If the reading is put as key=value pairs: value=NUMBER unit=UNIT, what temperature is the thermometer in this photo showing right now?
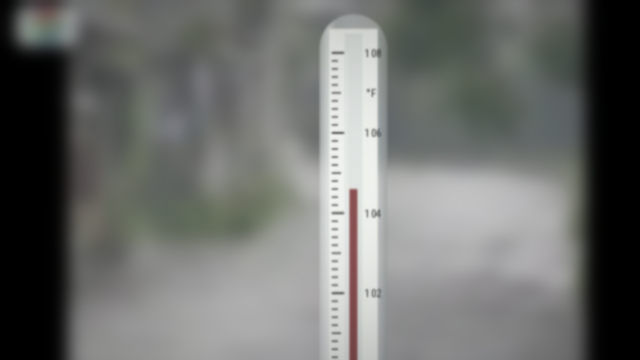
value=104.6 unit=°F
